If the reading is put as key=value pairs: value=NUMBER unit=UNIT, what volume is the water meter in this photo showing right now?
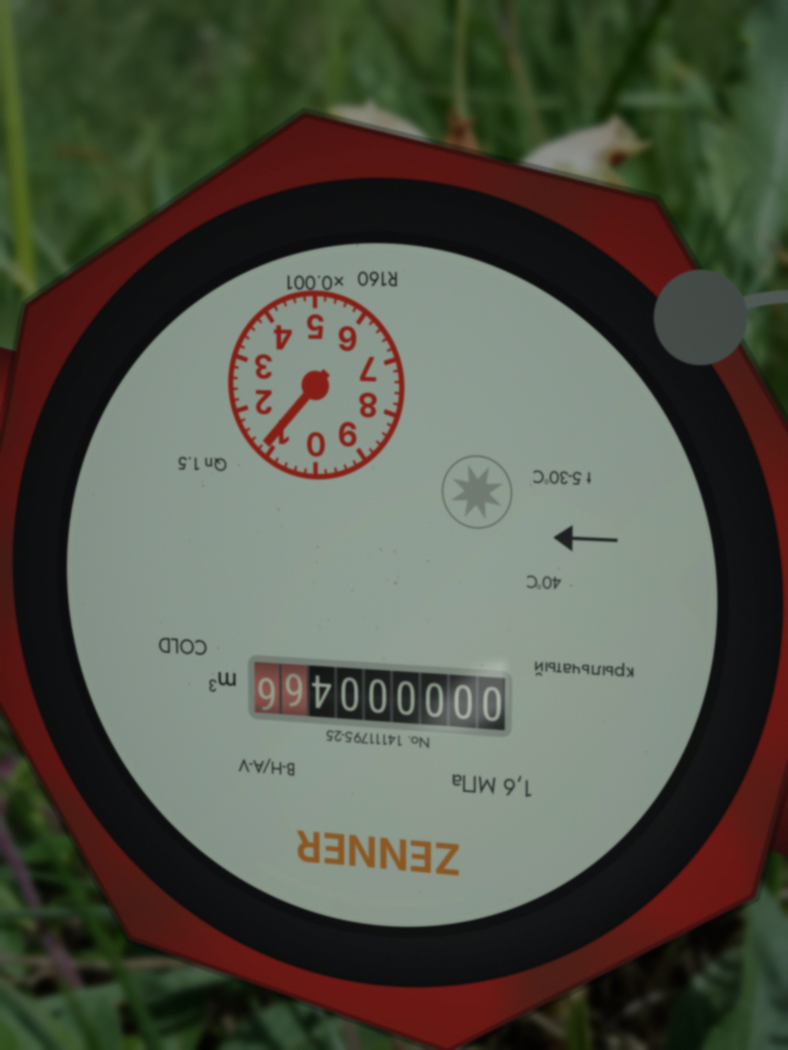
value=4.661 unit=m³
